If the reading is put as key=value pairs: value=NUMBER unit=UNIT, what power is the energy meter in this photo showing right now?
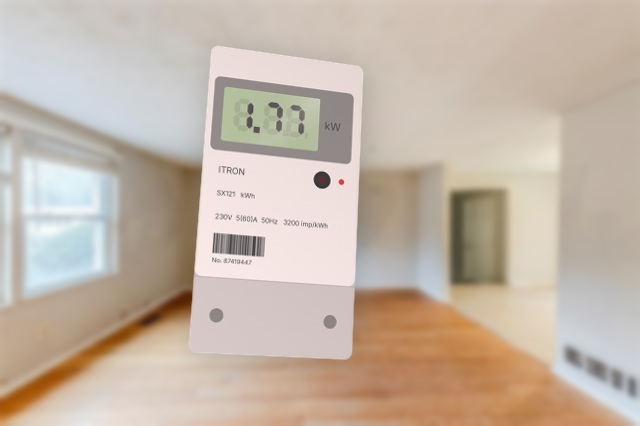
value=1.77 unit=kW
